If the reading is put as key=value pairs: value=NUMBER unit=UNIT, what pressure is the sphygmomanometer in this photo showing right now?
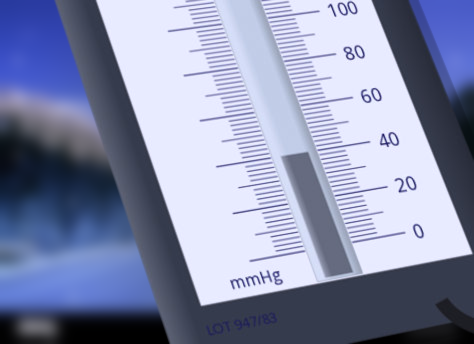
value=40 unit=mmHg
